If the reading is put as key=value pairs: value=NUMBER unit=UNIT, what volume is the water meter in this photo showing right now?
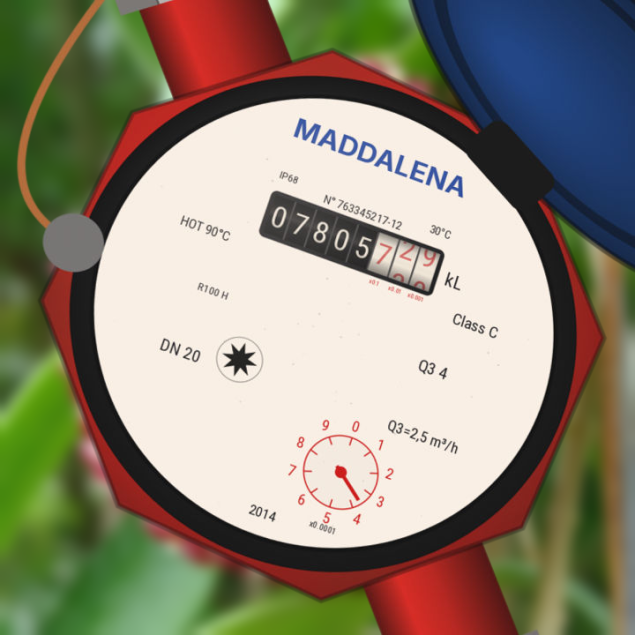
value=7805.7293 unit=kL
